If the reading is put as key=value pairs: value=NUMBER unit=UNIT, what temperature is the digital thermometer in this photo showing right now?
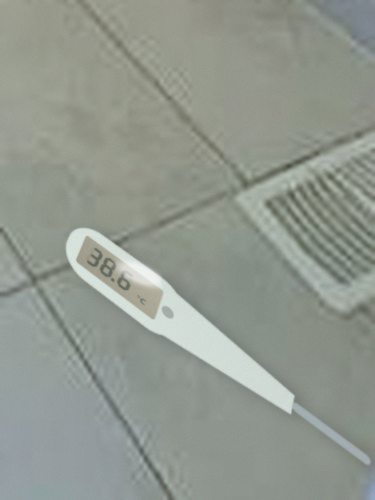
value=38.6 unit=°C
